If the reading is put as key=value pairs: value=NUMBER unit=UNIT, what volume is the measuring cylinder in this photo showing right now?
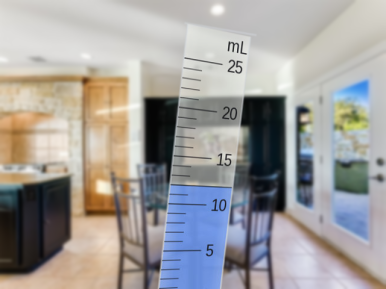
value=12 unit=mL
